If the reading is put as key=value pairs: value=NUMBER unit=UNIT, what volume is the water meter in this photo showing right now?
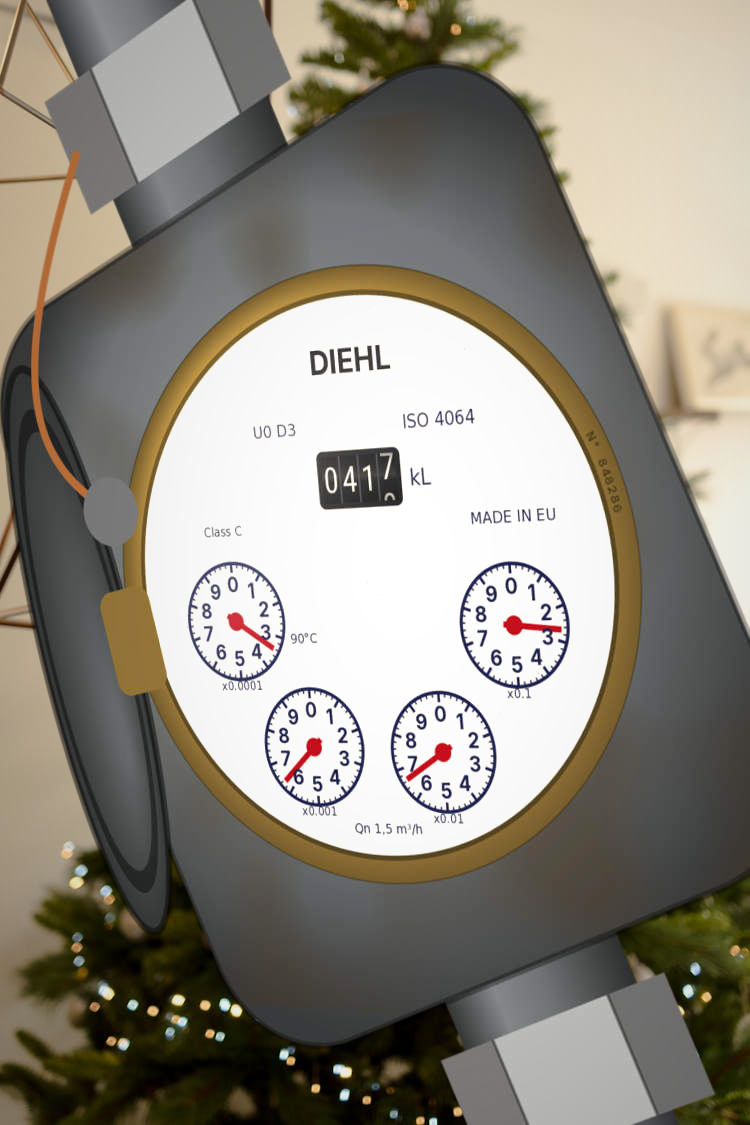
value=417.2663 unit=kL
